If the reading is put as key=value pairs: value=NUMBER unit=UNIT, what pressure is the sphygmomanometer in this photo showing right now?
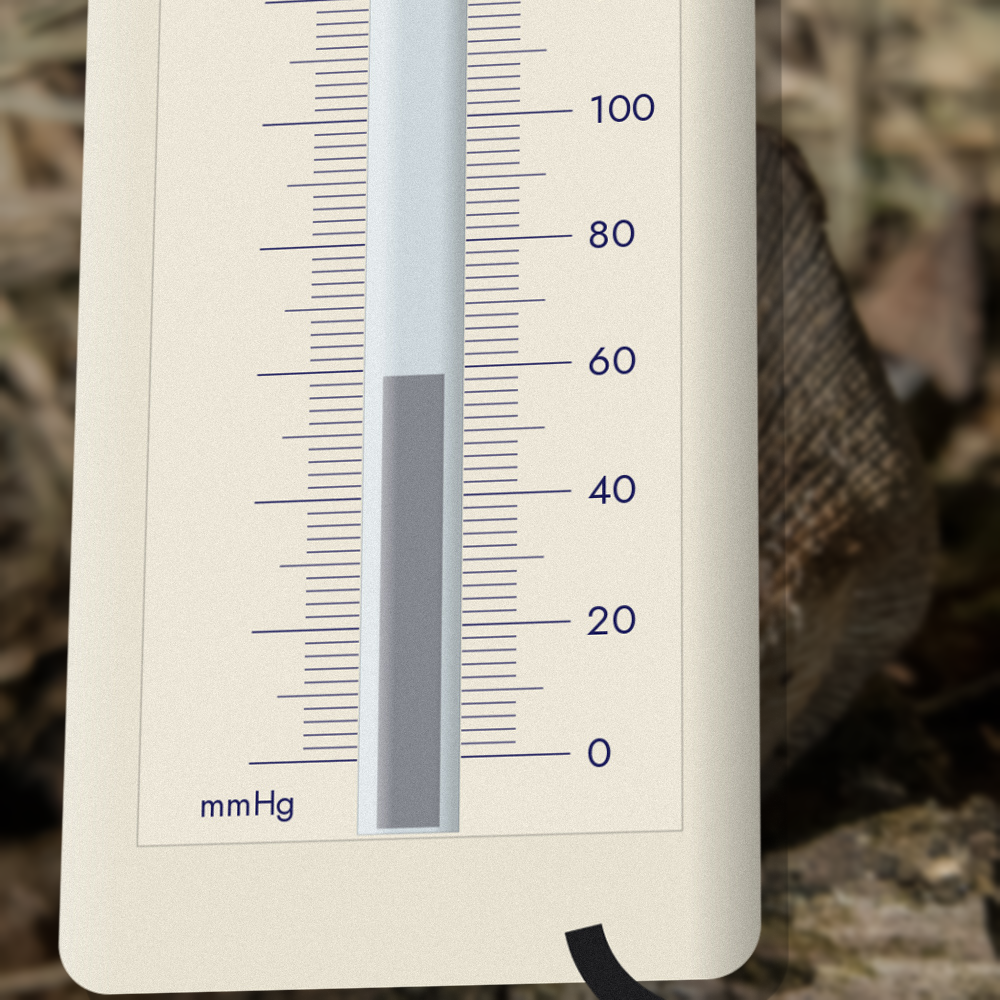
value=59 unit=mmHg
